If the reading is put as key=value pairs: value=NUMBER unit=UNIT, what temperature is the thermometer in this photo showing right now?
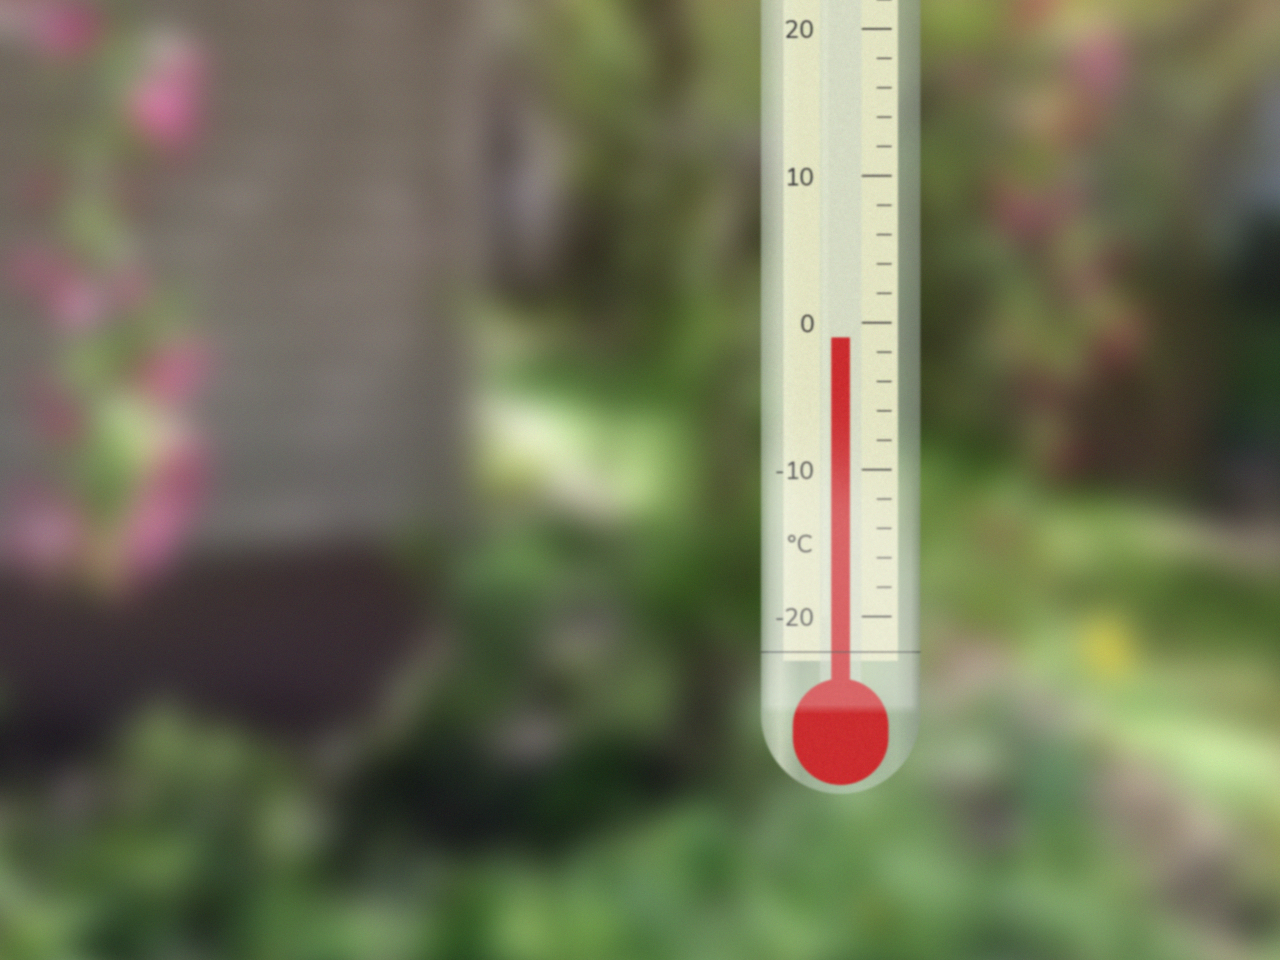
value=-1 unit=°C
